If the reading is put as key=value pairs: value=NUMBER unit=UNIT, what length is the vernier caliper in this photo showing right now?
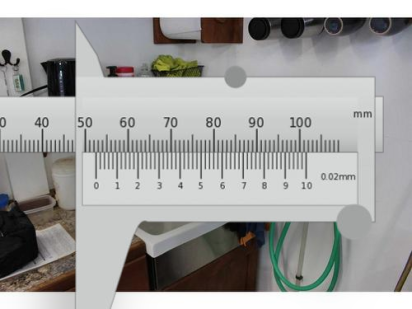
value=52.5 unit=mm
